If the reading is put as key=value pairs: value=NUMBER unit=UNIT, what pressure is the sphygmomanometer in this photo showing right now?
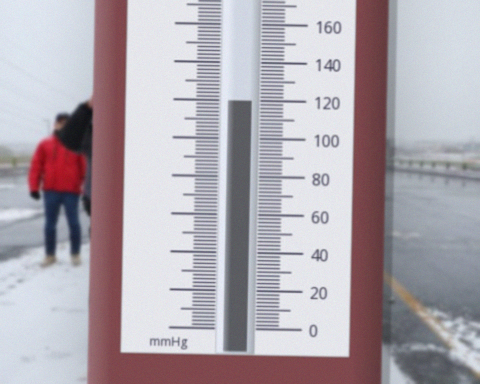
value=120 unit=mmHg
